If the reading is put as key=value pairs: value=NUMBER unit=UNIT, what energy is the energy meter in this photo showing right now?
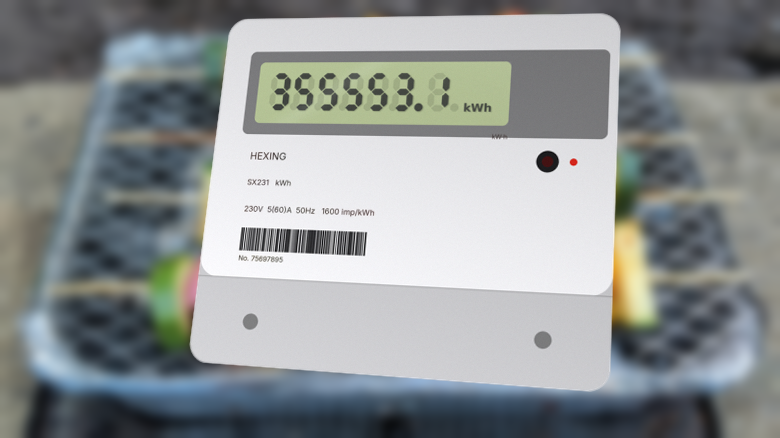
value=355553.1 unit=kWh
